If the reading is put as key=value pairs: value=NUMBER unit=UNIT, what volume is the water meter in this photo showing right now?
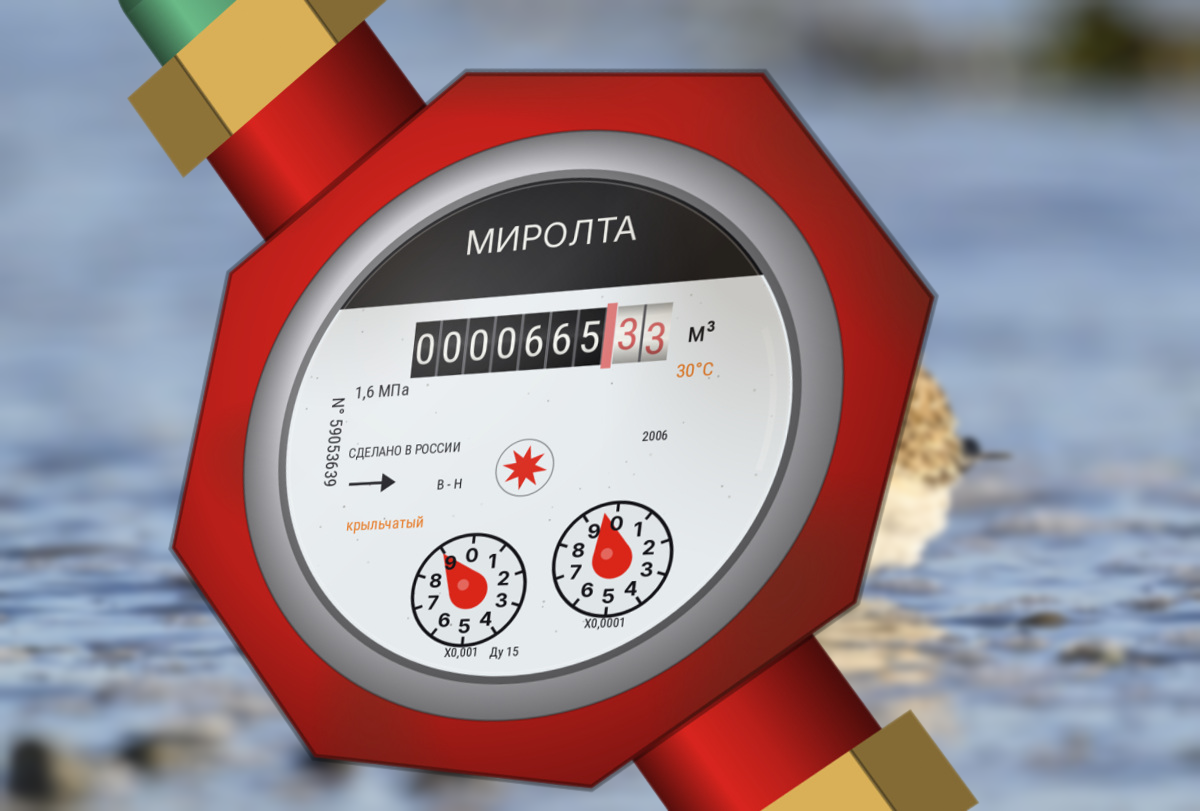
value=665.3289 unit=m³
